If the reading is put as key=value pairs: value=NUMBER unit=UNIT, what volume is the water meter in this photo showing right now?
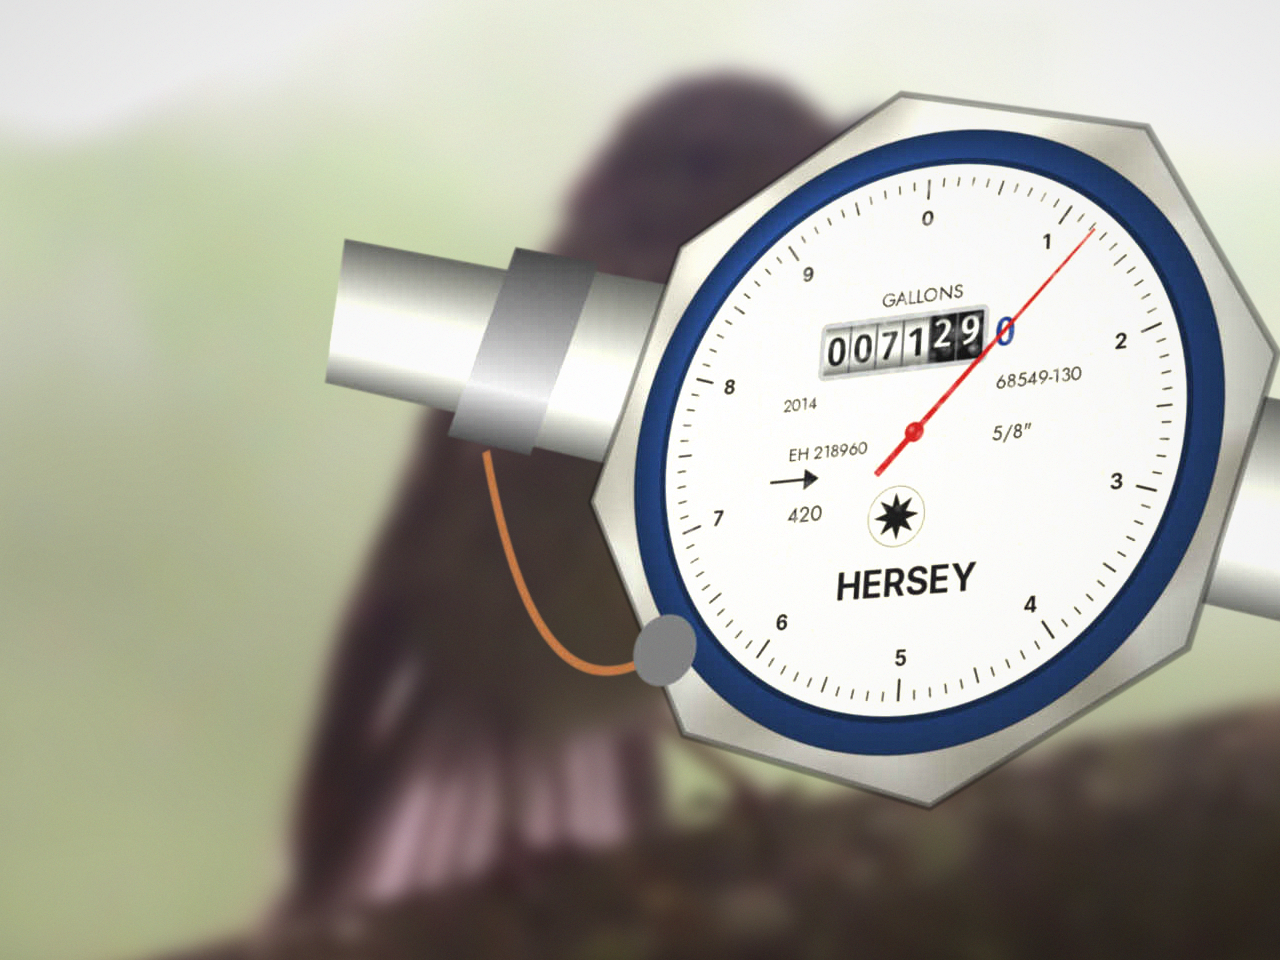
value=71291.2 unit=gal
